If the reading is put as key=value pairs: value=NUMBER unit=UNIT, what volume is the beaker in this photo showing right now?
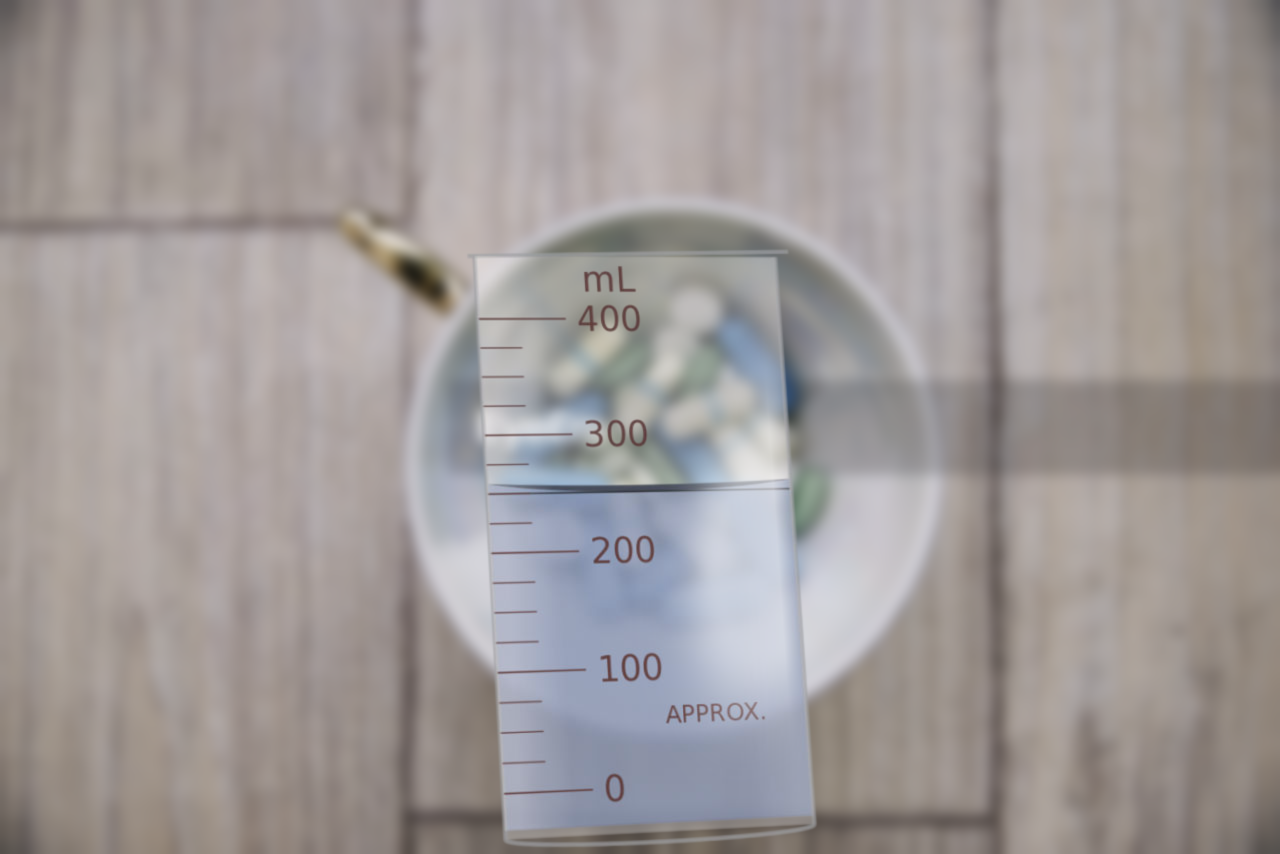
value=250 unit=mL
